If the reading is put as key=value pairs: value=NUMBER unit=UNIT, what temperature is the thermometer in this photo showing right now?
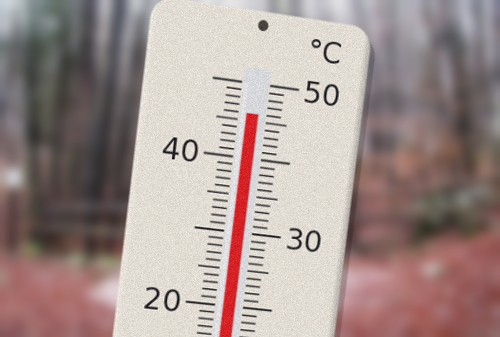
value=46 unit=°C
